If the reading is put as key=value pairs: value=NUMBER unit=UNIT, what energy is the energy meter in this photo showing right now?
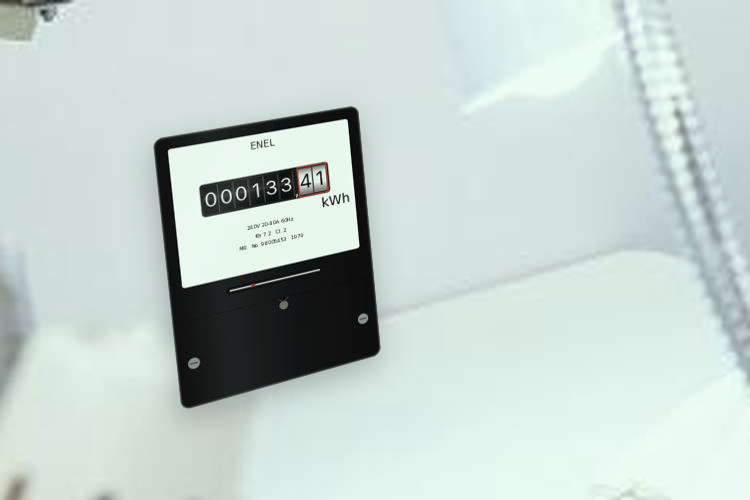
value=133.41 unit=kWh
